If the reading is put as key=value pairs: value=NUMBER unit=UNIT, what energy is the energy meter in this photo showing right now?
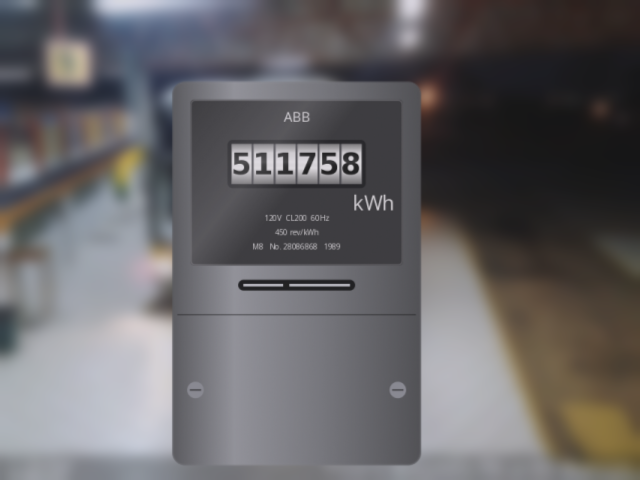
value=511758 unit=kWh
